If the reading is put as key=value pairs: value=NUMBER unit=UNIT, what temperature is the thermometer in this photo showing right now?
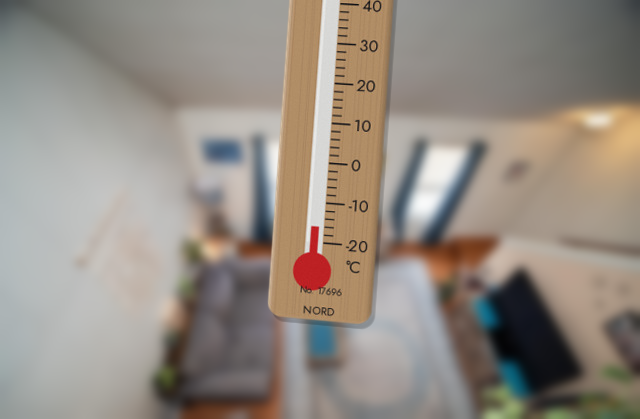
value=-16 unit=°C
